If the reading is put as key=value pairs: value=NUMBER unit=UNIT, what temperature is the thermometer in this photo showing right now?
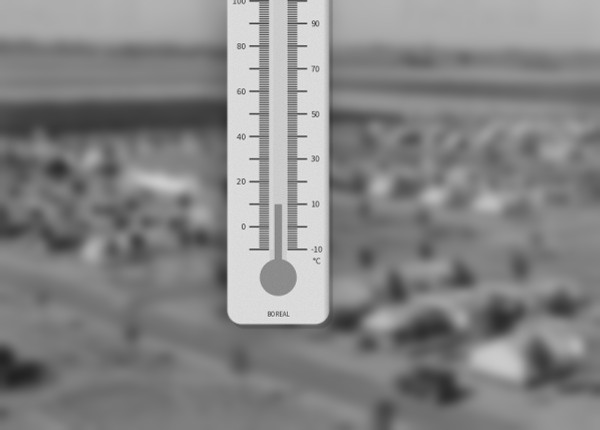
value=10 unit=°C
